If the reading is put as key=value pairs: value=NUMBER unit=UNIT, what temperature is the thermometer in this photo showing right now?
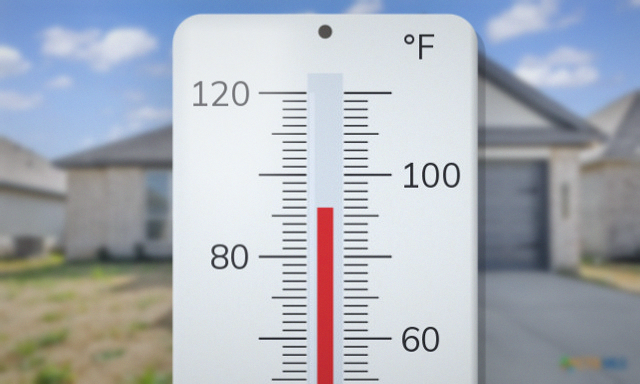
value=92 unit=°F
